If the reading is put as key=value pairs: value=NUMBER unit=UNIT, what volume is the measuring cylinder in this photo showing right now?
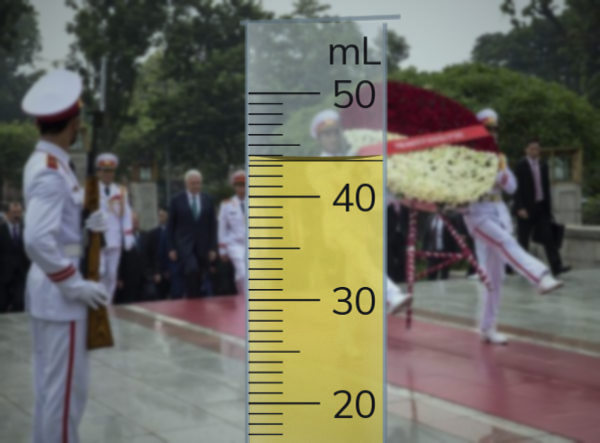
value=43.5 unit=mL
